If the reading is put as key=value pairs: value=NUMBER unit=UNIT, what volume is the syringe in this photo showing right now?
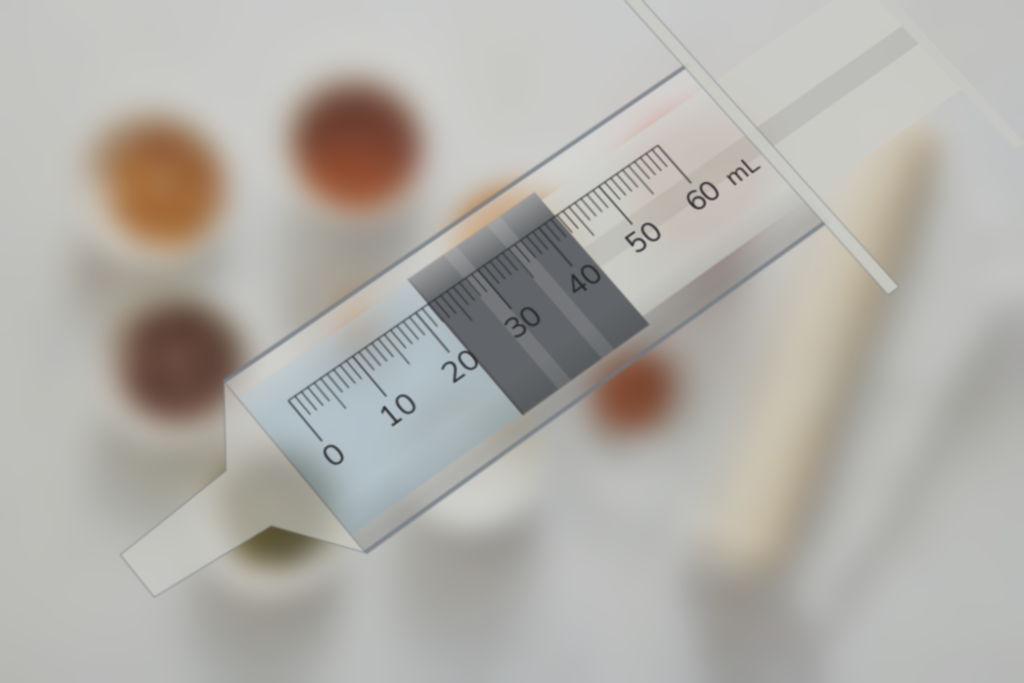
value=22 unit=mL
